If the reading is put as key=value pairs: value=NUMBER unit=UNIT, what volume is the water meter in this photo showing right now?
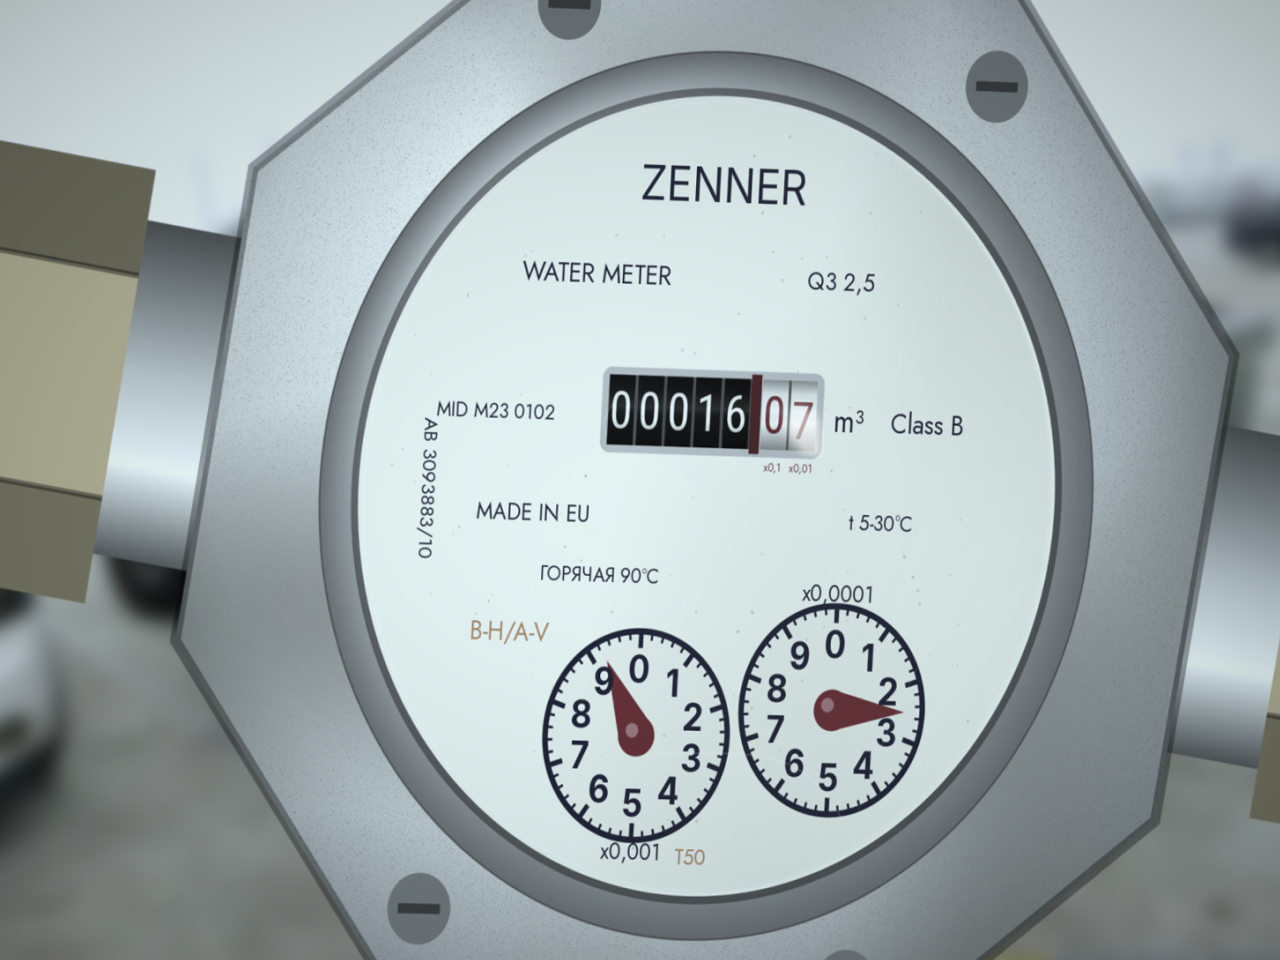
value=16.0692 unit=m³
